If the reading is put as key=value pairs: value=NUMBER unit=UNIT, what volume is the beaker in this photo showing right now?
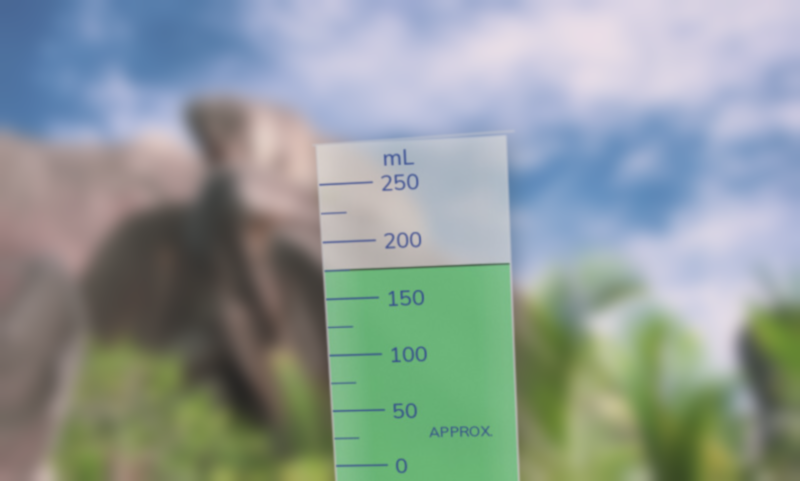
value=175 unit=mL
